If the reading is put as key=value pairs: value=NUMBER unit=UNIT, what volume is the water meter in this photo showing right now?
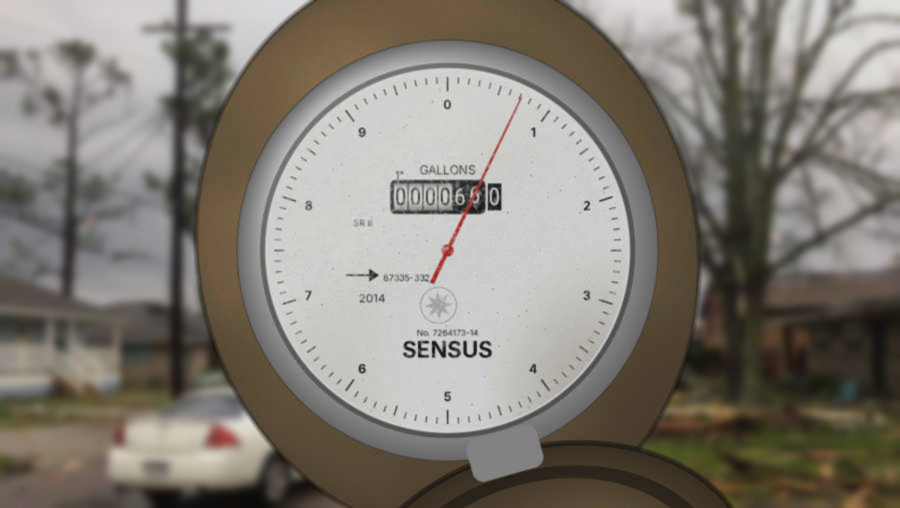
value=660.7 unit=gal
